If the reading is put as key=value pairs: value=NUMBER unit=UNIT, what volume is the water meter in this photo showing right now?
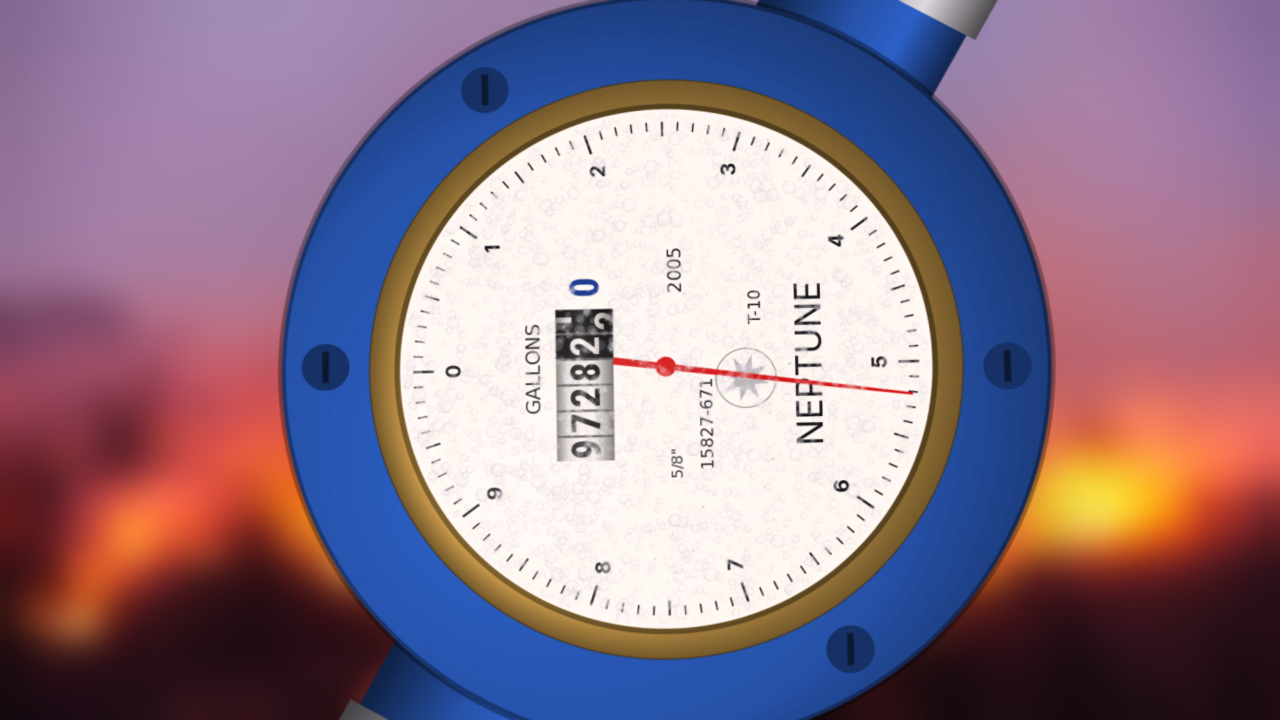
value=9728215.2 unit=gal
